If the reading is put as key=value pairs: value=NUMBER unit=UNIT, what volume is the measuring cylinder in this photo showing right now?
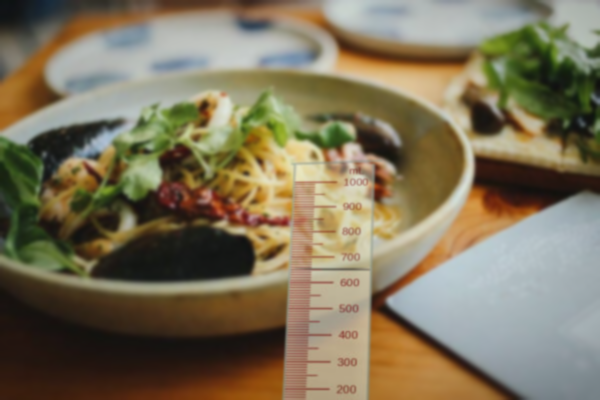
value=650 unit=mL
